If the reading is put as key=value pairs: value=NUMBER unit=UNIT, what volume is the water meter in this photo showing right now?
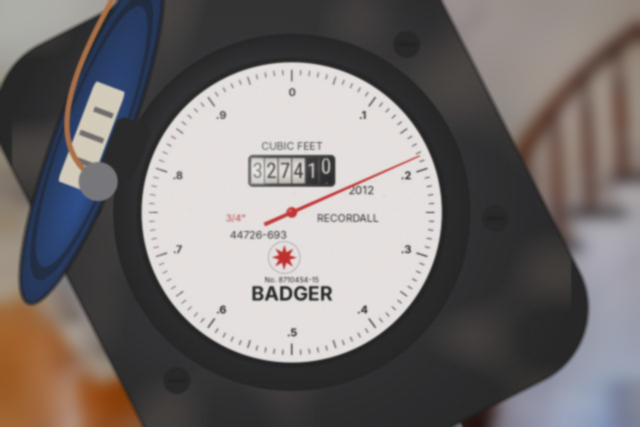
value=327410.18 unit=ft³
